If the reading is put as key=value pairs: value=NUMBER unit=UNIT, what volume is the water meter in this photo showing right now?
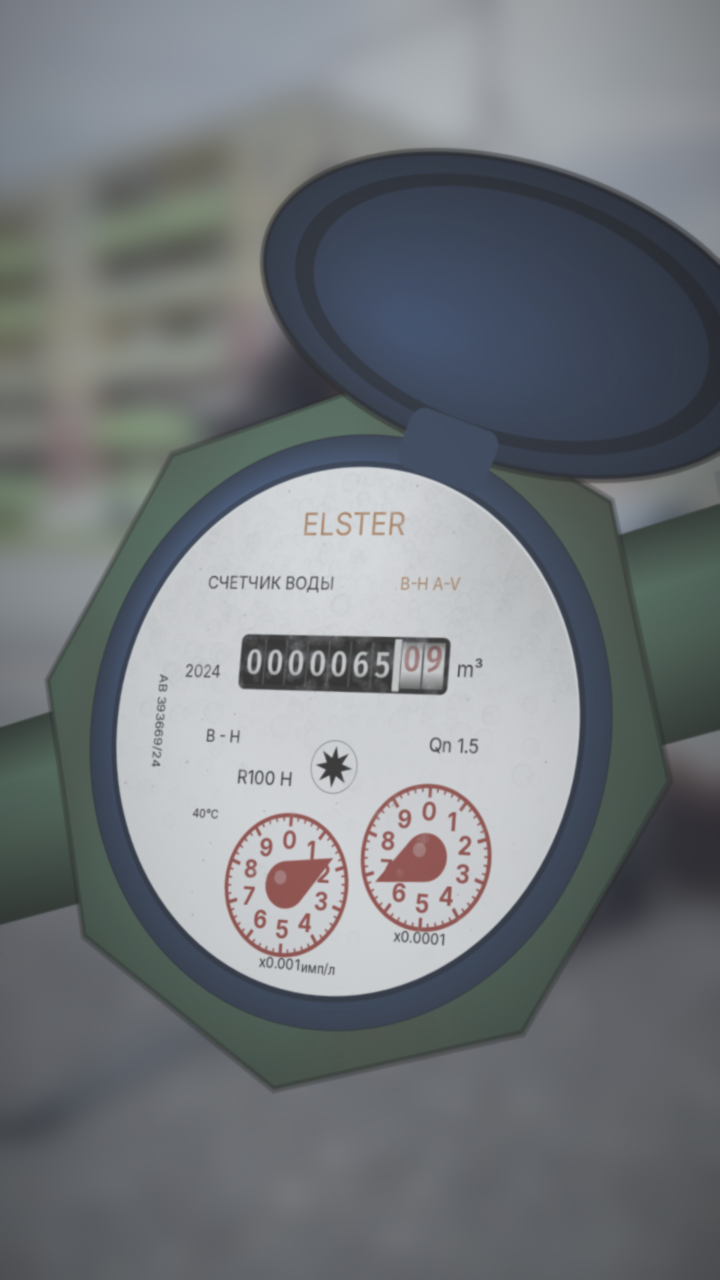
value=65.0916 unit=m³
